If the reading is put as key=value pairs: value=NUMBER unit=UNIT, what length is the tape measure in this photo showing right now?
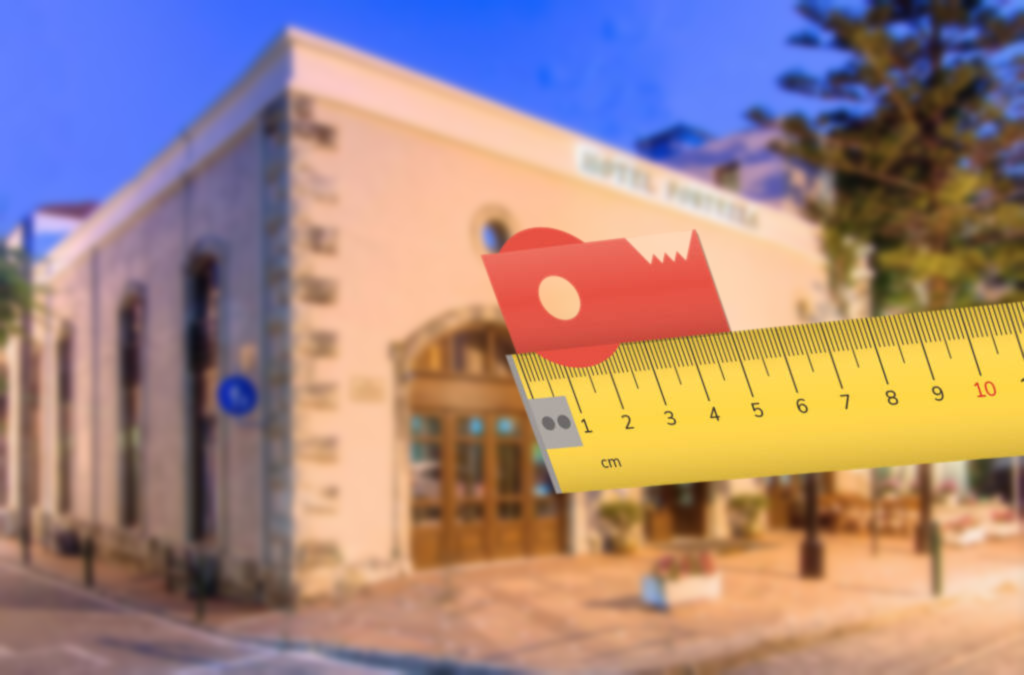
value=5 unit=cm
